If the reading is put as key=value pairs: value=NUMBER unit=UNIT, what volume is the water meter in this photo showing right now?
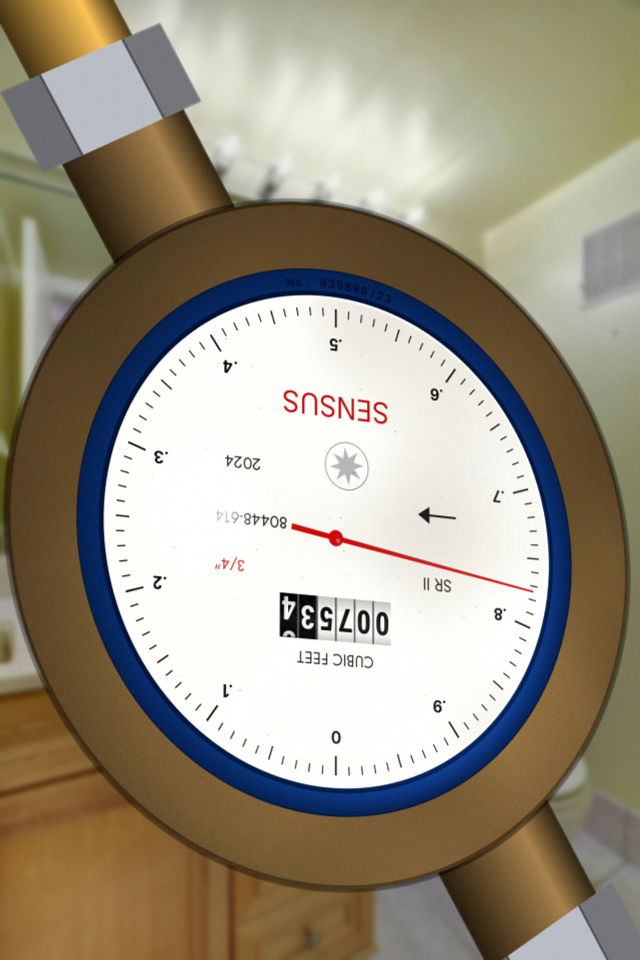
value=7533.77 unit=ft³
